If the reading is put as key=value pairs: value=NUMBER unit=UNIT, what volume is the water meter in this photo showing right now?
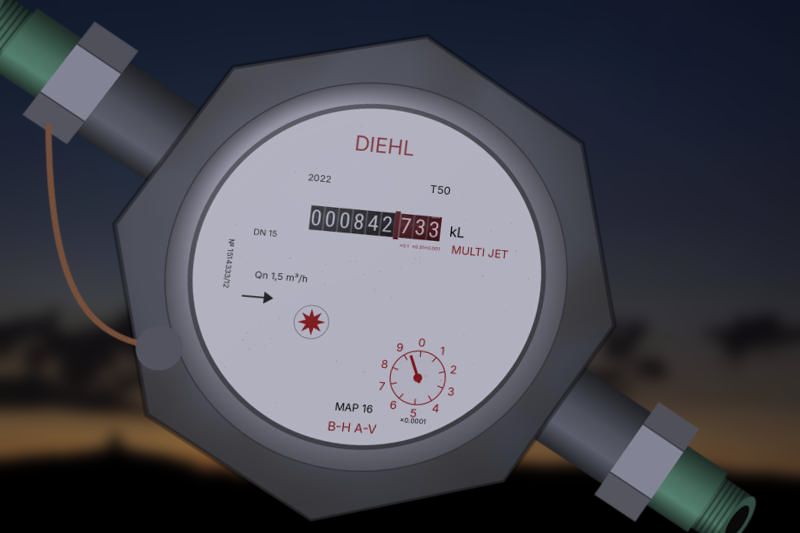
value=842.7329 unit=kL
